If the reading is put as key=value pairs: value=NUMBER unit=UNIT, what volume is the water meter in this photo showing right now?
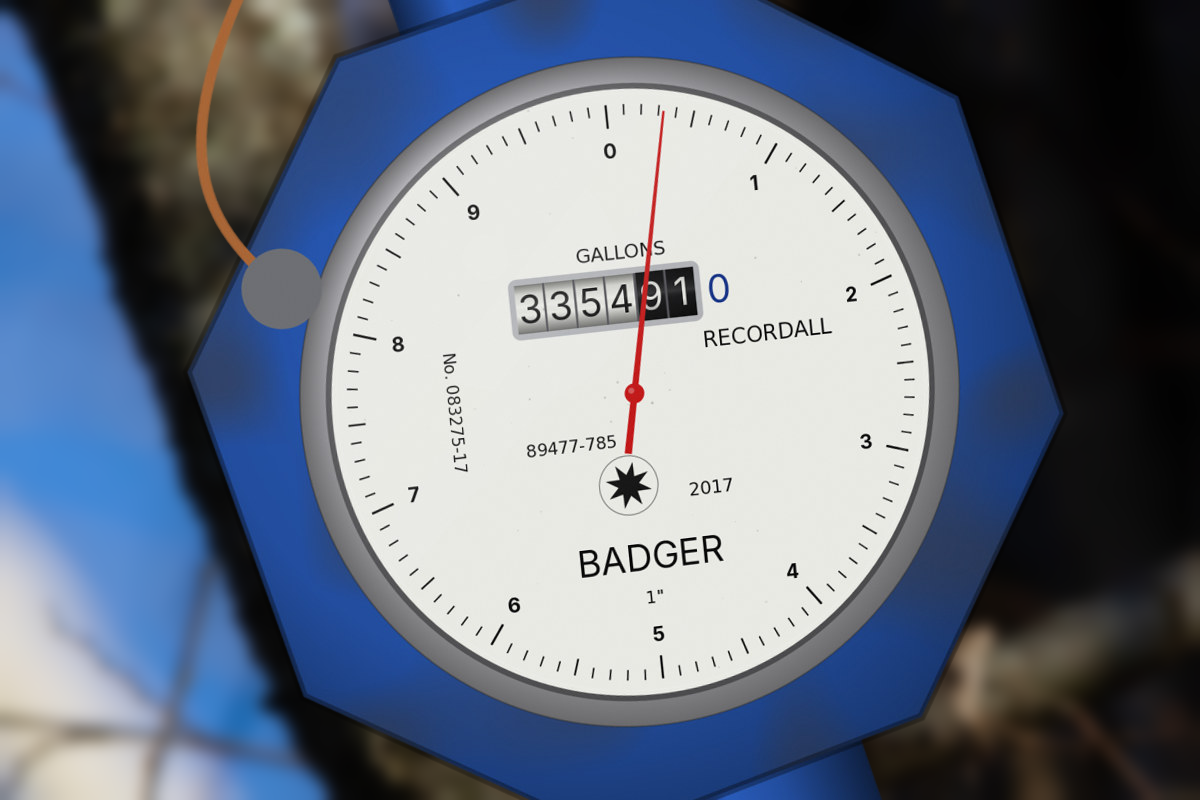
value=3354910.3 unit=gal
